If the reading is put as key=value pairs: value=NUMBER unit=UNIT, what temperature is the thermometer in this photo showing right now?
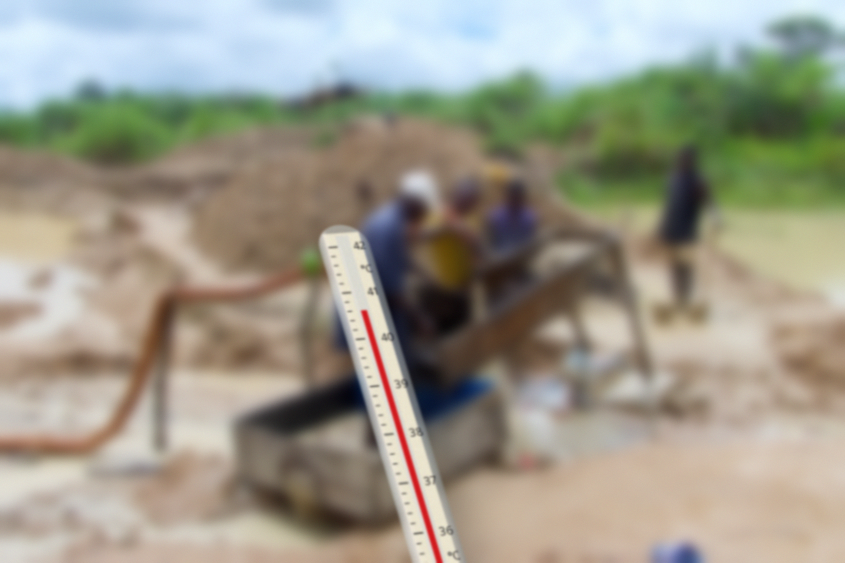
value=40.6 unit=°C
